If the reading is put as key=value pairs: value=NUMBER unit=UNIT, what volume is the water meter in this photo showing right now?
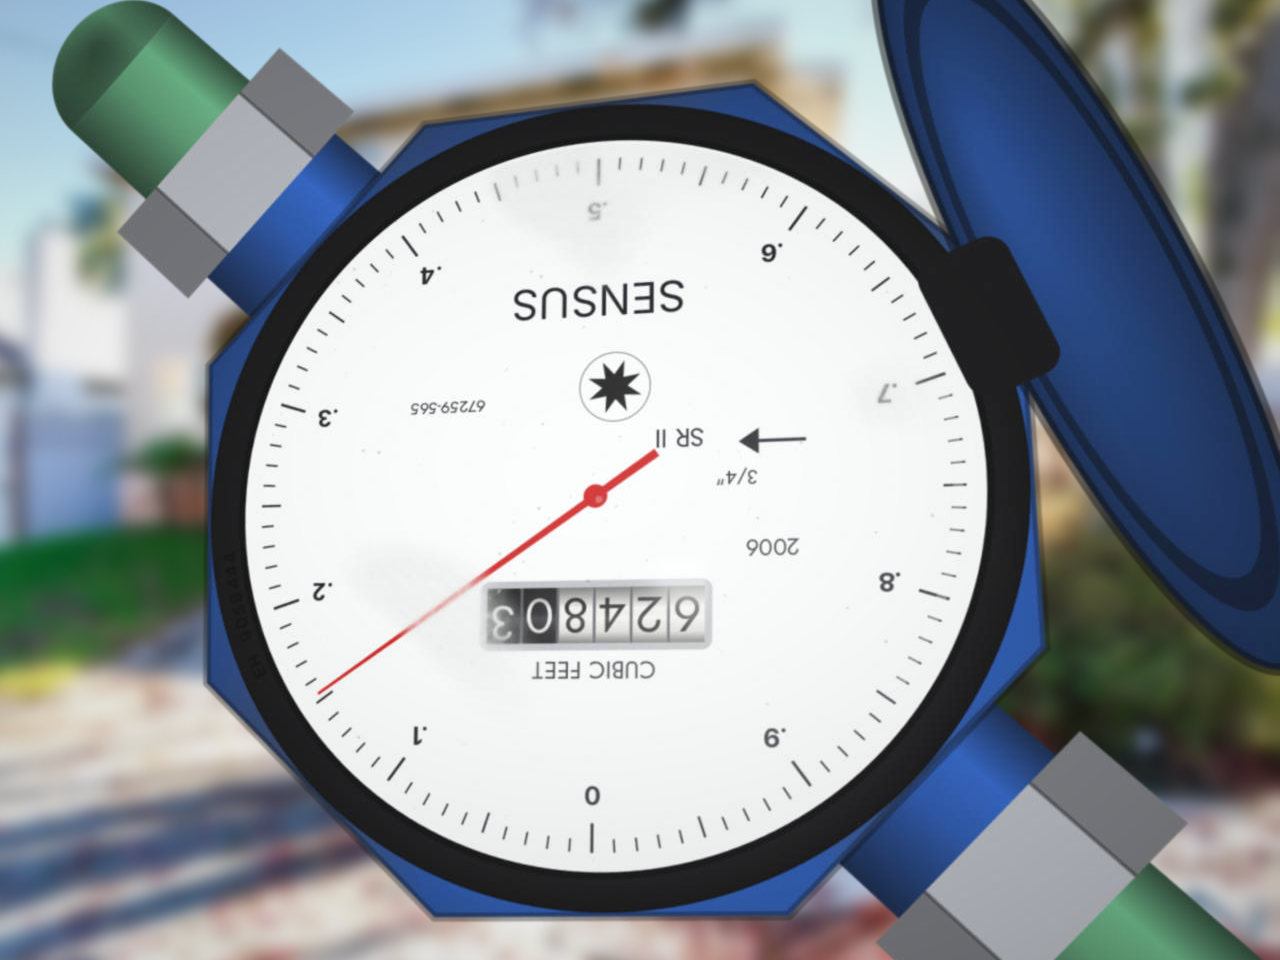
value=624803.15 unit=ft³
